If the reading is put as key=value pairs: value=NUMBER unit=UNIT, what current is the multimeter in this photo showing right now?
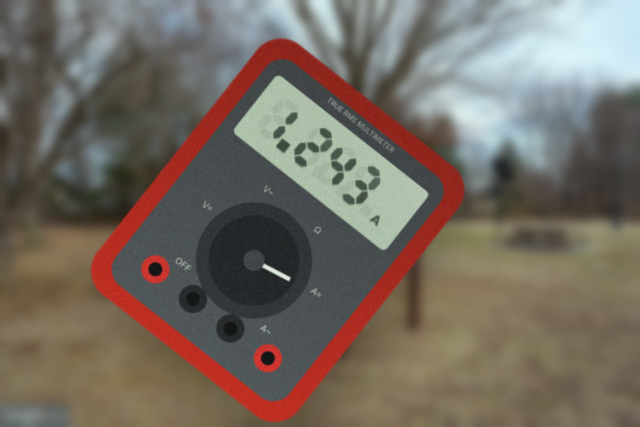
value=1.243 unit=A
